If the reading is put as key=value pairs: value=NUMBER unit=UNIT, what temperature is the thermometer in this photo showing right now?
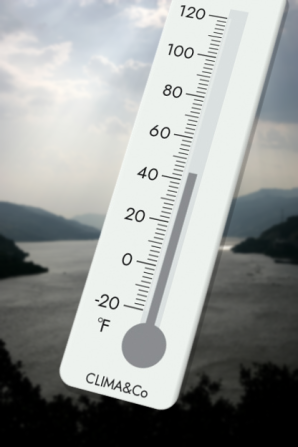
value=44 unit=°F
